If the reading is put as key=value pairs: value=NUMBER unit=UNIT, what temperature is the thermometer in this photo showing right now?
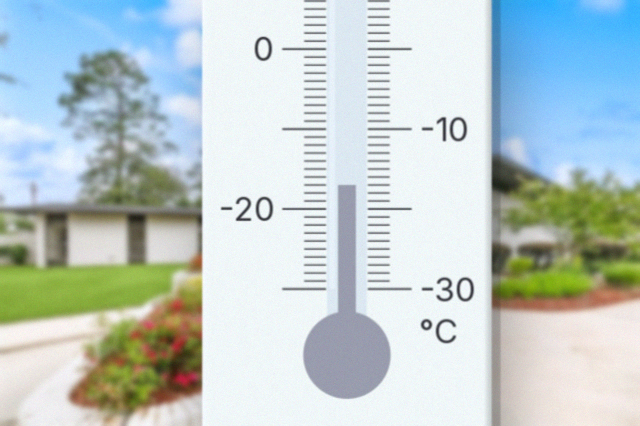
value=-17 unit=°C
